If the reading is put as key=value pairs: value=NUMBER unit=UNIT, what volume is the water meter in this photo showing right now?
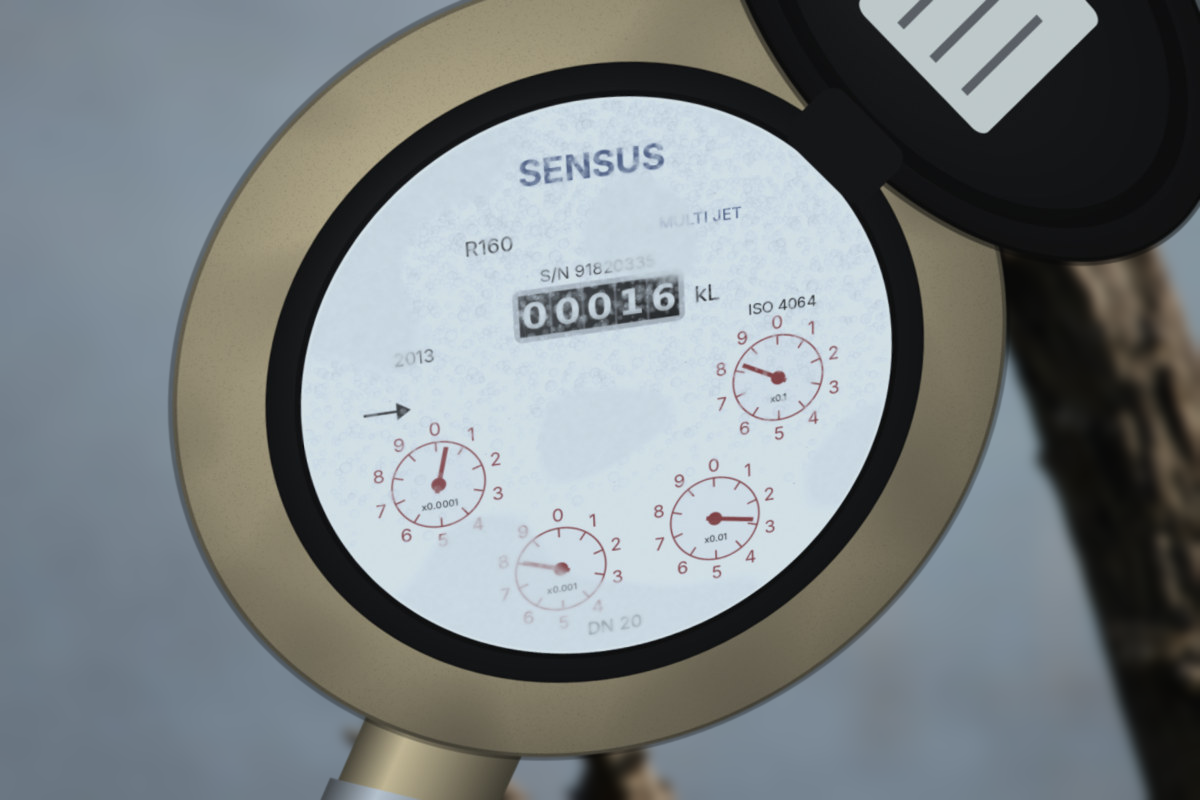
value=16.8280 unit=kL
